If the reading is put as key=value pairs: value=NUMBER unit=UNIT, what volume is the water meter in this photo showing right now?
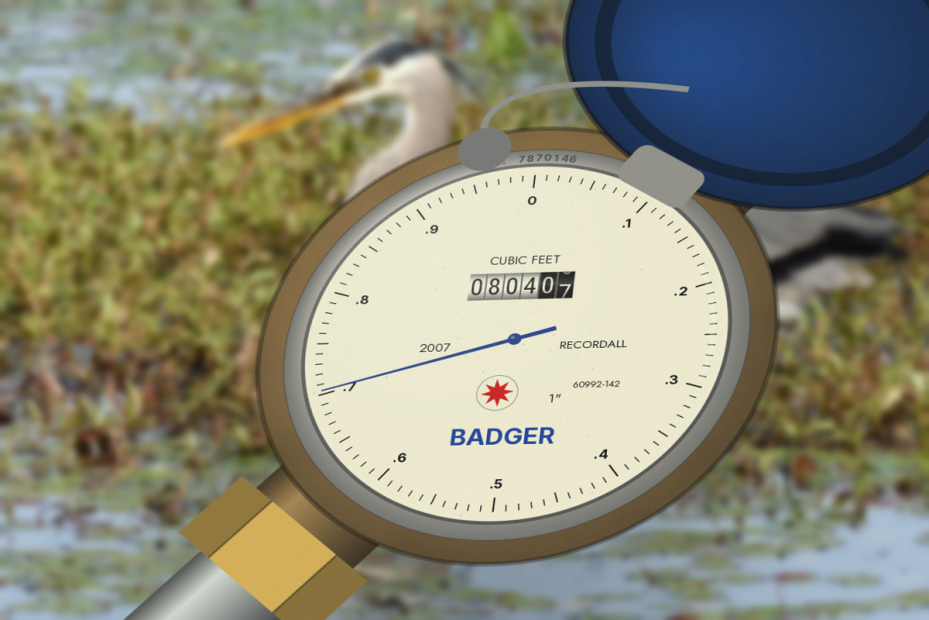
value=80406.70 unit=ft³
